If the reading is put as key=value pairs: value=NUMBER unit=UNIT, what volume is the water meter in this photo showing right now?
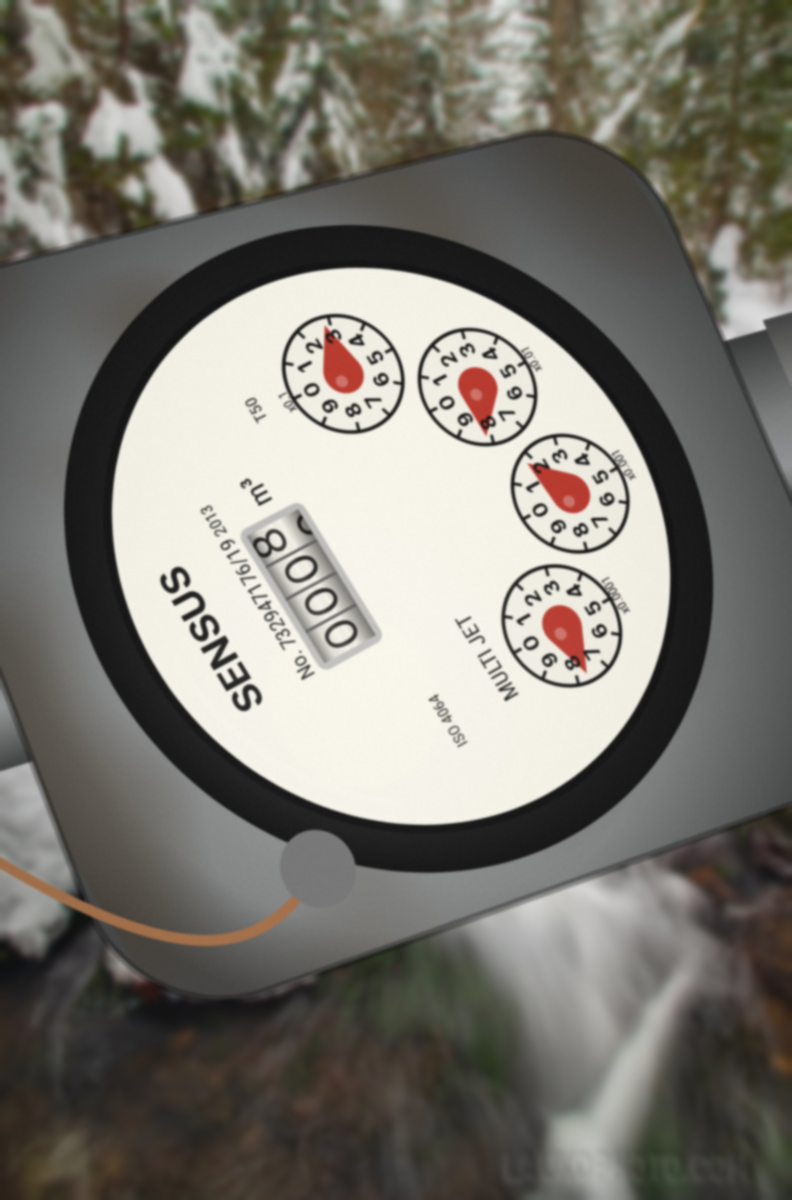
value=8.2817 unit=m³
